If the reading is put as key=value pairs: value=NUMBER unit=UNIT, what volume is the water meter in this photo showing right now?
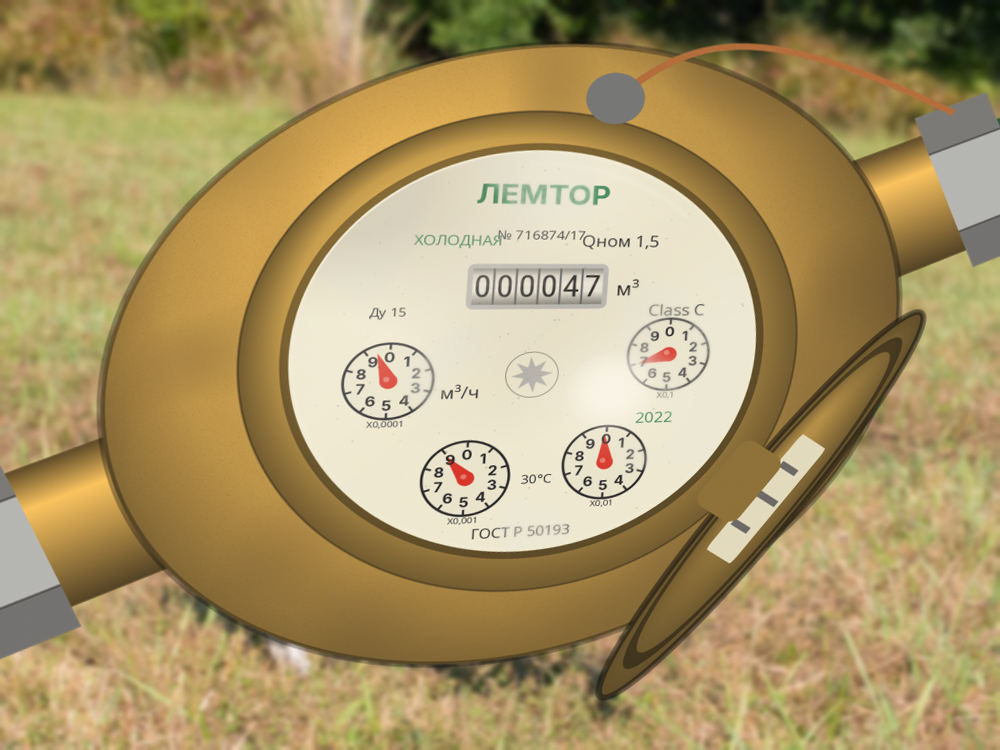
value=47.6989 unit=m³
